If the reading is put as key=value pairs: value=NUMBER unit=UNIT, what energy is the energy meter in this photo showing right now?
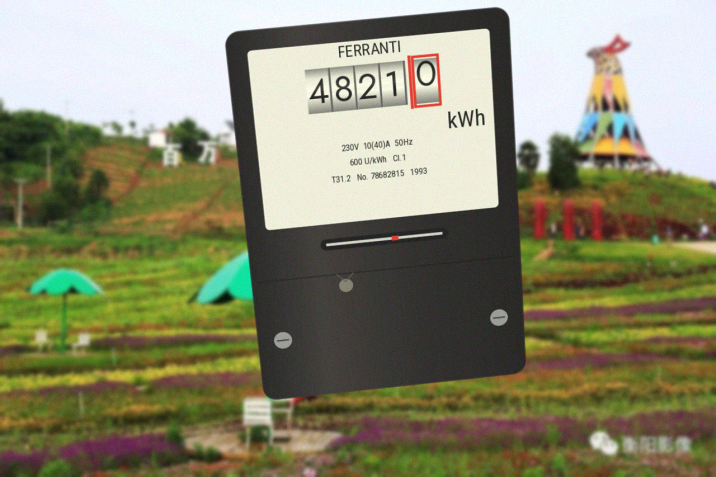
value=4821.0 unit=kWh
